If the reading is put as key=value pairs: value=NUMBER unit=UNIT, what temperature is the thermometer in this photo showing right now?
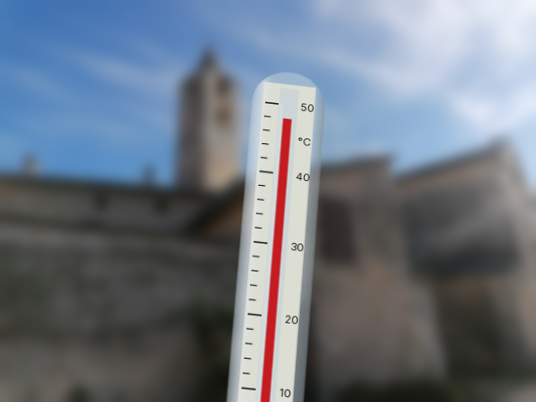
value=48 unit=°C
